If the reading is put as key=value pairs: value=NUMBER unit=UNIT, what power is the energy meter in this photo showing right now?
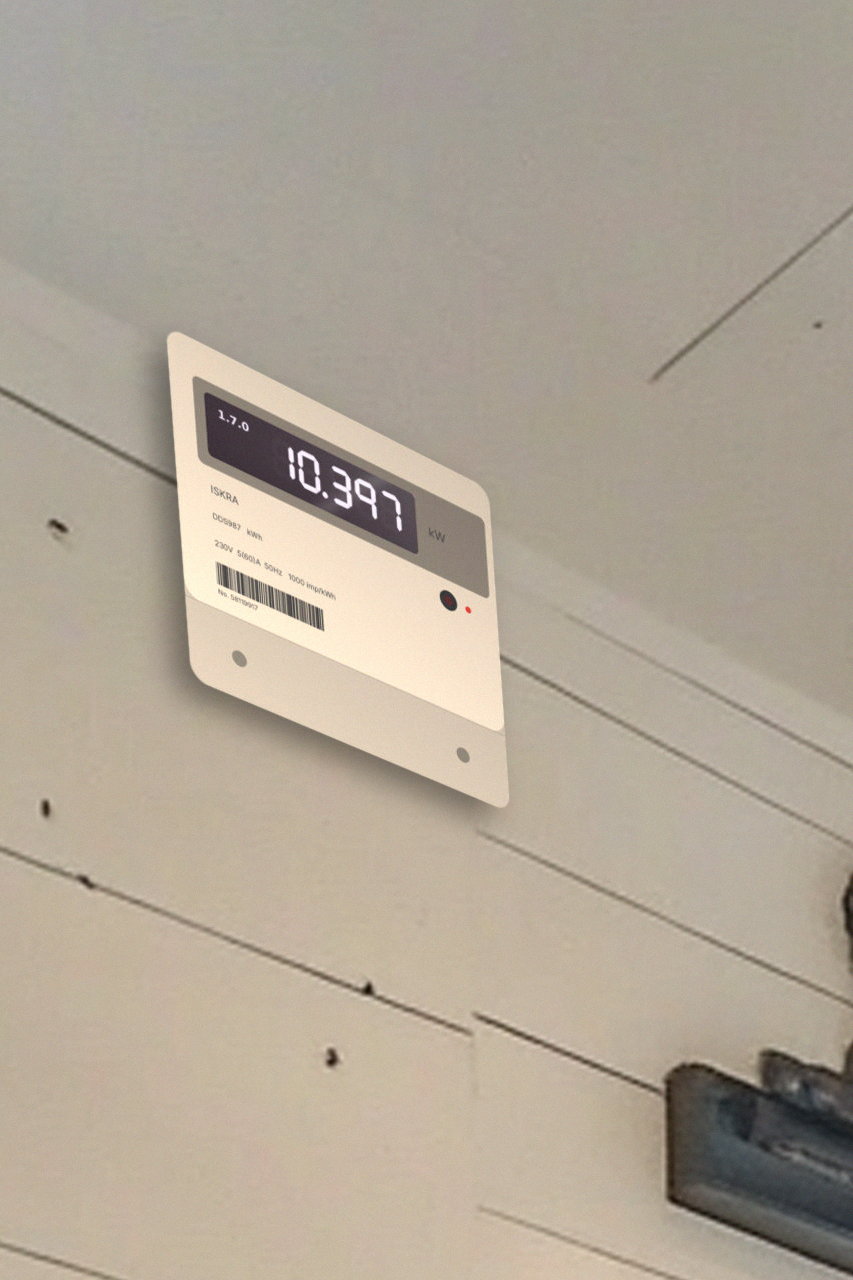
value=10.397 unit=kW
